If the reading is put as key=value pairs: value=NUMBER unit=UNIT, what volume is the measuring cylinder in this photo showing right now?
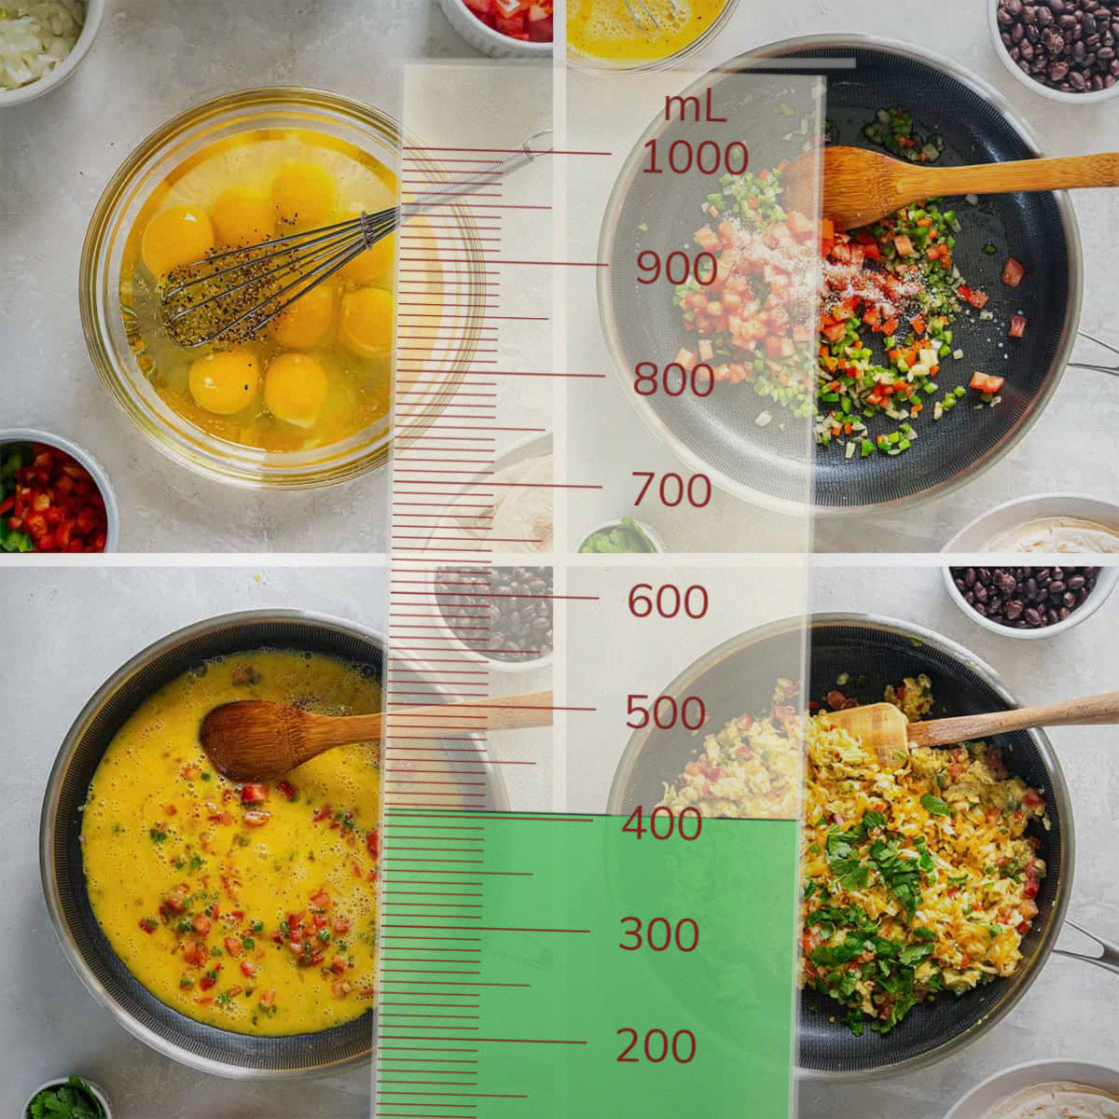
value=405 unit=mL
